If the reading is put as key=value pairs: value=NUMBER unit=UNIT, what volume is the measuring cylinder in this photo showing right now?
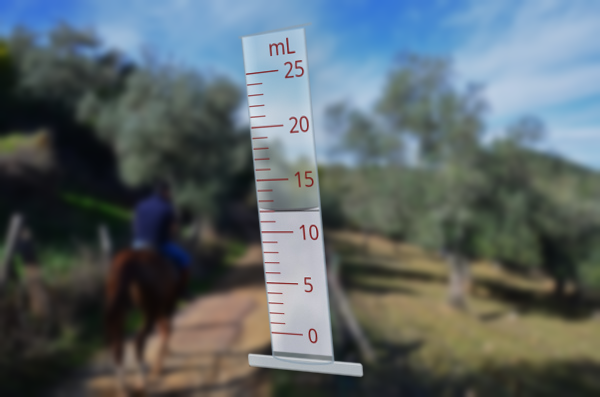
value=12 unit=mL
